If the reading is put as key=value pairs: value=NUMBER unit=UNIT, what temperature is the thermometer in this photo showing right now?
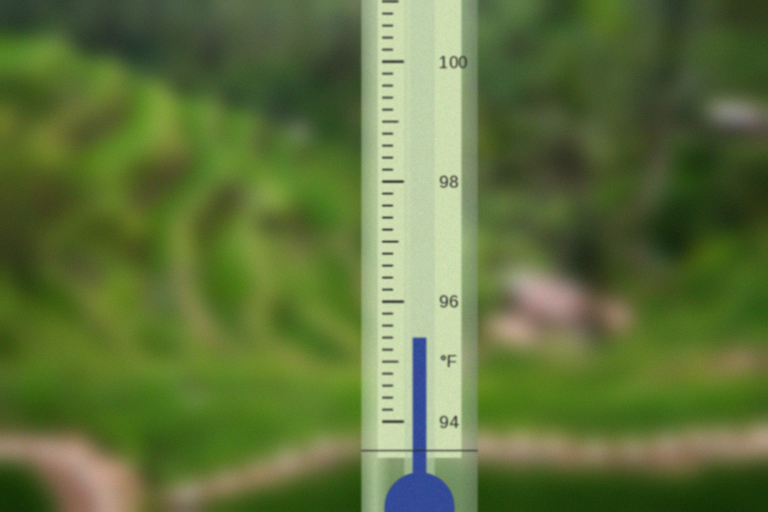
value=95.4 unit=°F
